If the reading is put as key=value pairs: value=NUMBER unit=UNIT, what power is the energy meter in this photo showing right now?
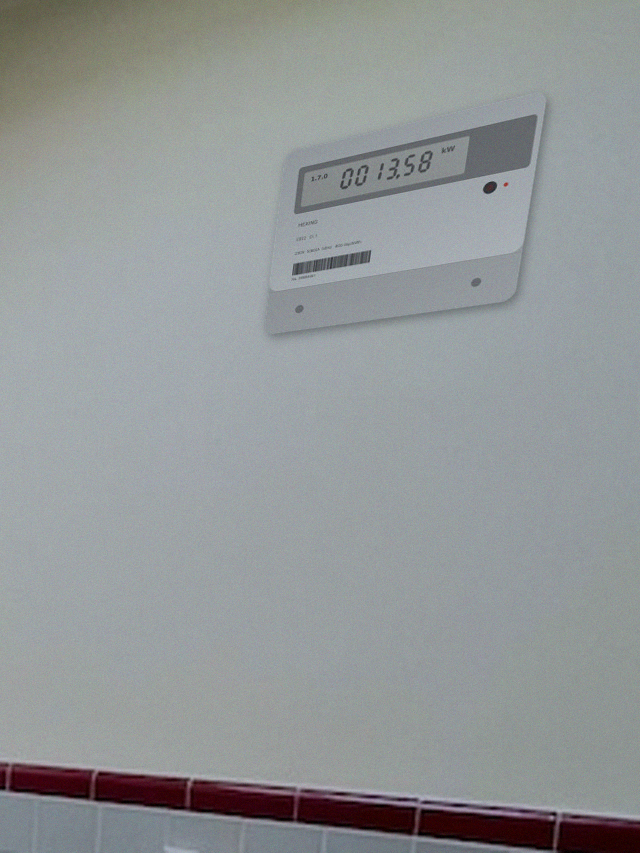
value=13.58 unit=kW
